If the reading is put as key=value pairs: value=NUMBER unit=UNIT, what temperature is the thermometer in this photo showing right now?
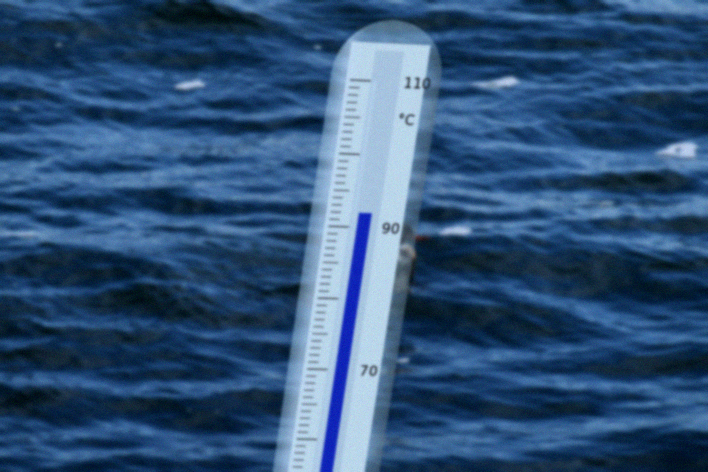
value=92 unit=°C
